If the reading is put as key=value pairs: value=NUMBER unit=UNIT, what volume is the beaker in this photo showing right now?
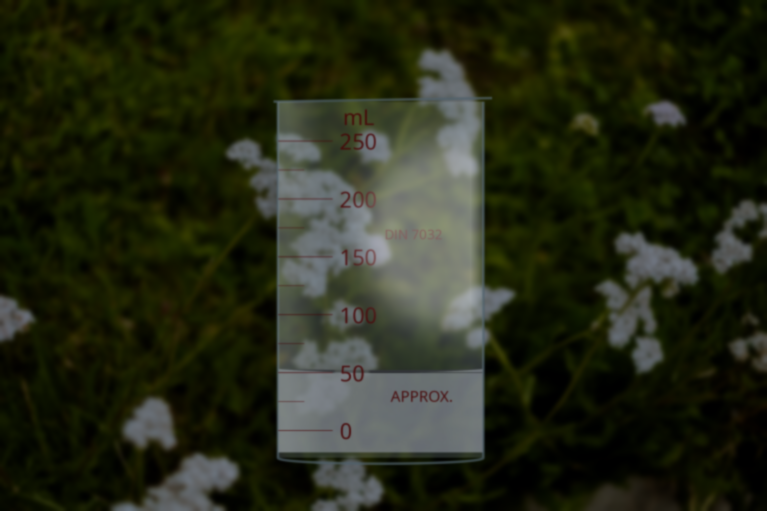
value=50 unit=mL
